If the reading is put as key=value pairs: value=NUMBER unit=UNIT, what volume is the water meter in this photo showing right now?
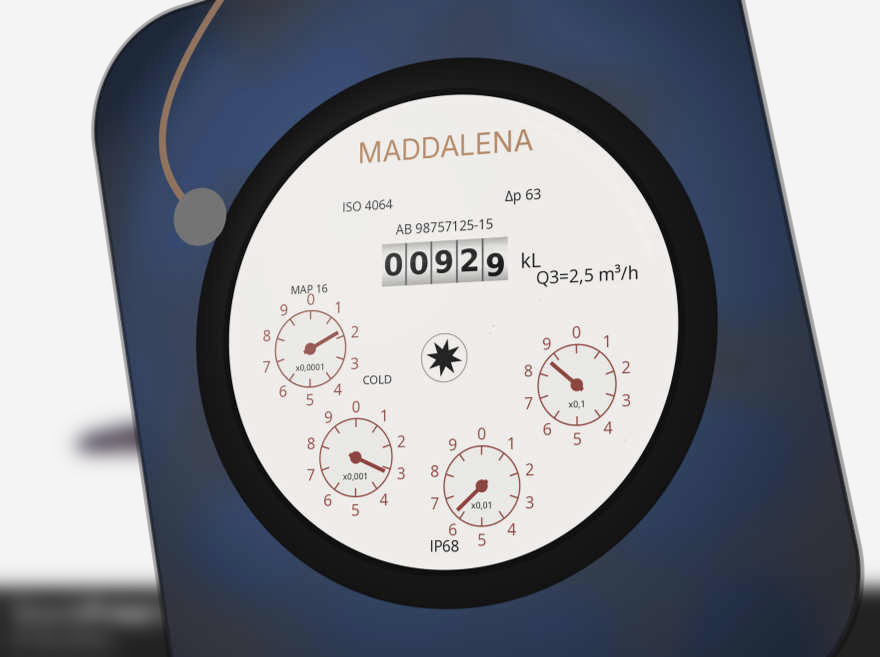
value=928.8631 unit=kL
